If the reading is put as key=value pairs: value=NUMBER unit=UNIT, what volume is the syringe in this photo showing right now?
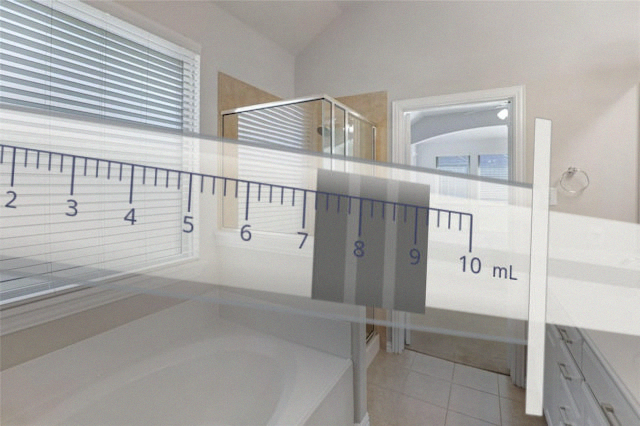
value=7.2 unit=mL
